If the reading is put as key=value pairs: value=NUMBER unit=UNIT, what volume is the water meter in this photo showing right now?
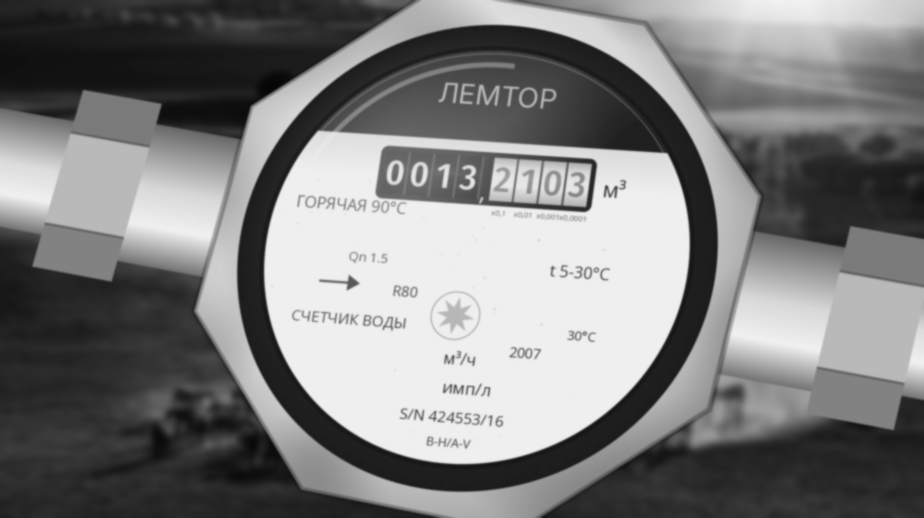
value=13.2103 unit=m³
